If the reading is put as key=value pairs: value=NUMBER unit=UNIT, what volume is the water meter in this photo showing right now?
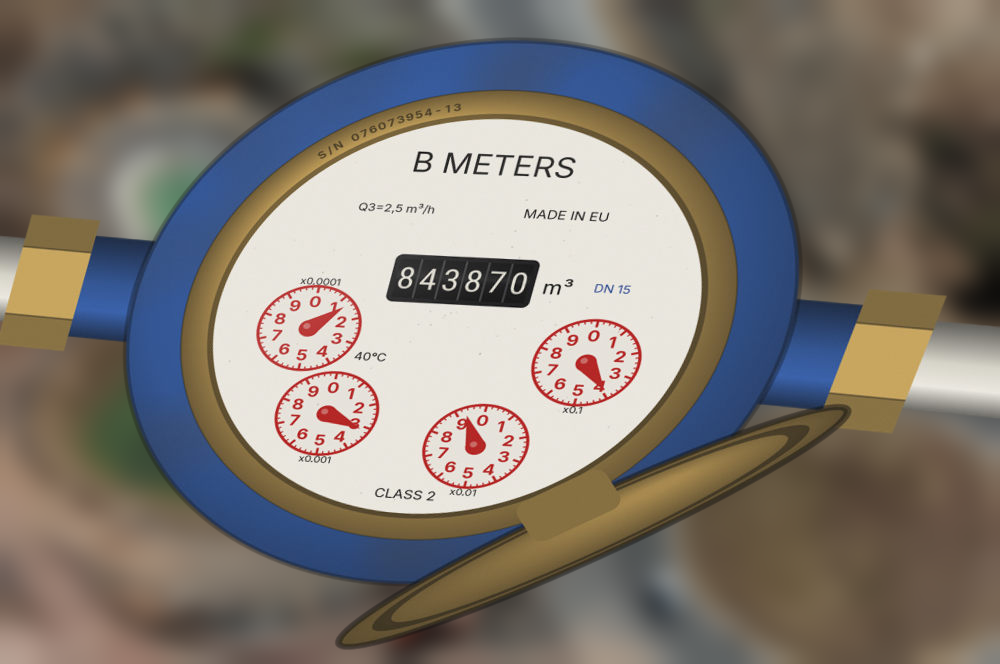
value=843870.3931 unit=m³
